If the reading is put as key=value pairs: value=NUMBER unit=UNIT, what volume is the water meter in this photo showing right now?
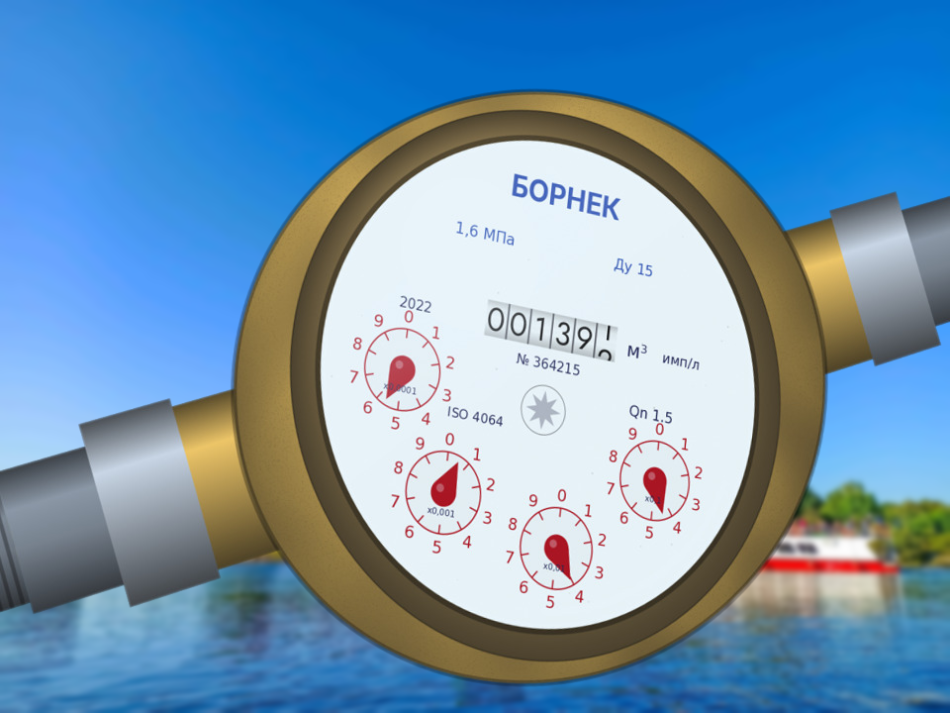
value=1391.4405 unit=m³
